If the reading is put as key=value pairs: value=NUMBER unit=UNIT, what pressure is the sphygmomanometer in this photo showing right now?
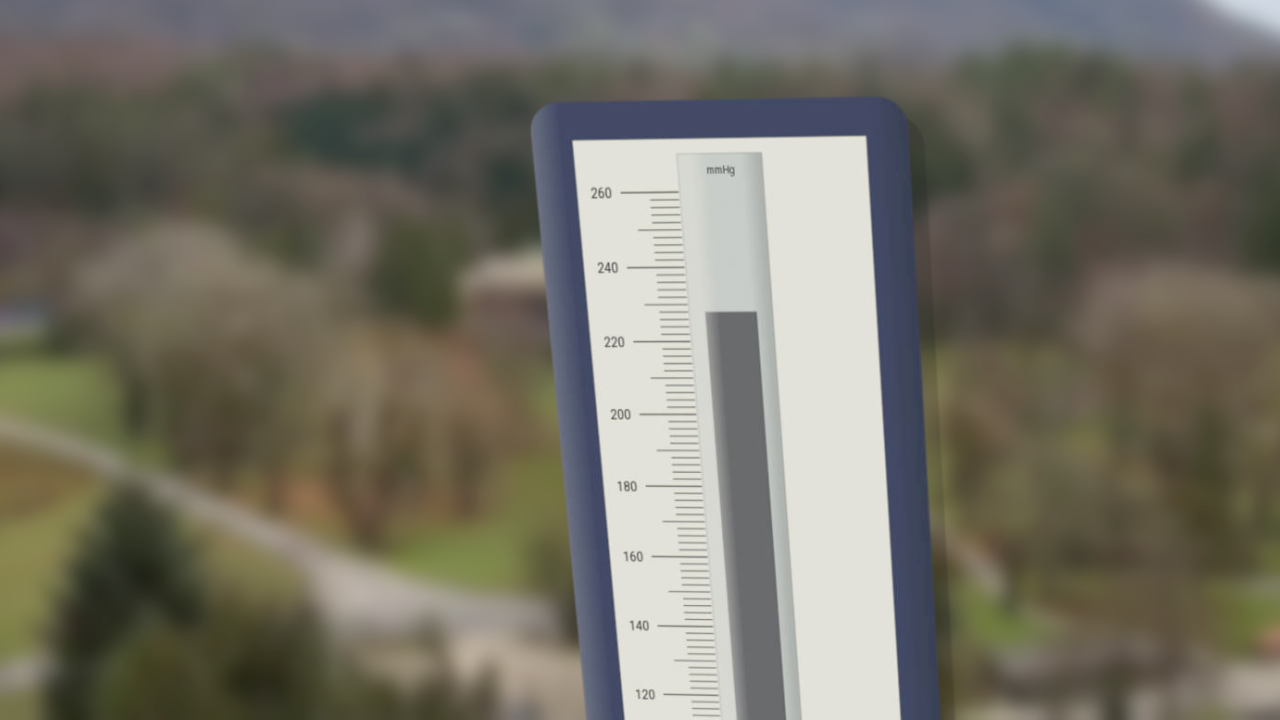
value=228 unit=mmHg
